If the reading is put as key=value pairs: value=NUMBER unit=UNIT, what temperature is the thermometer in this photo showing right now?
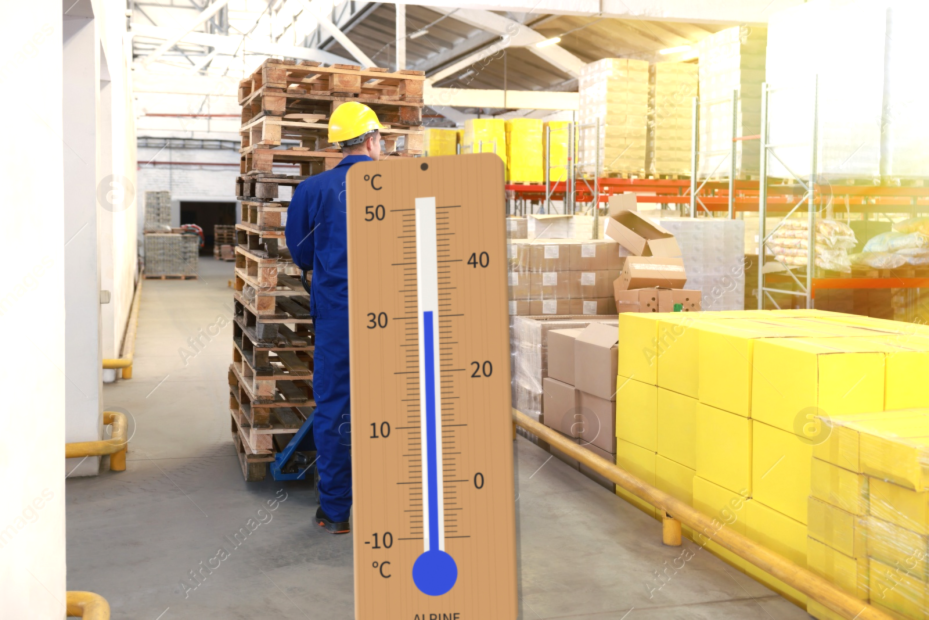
value=31 unit=°C
